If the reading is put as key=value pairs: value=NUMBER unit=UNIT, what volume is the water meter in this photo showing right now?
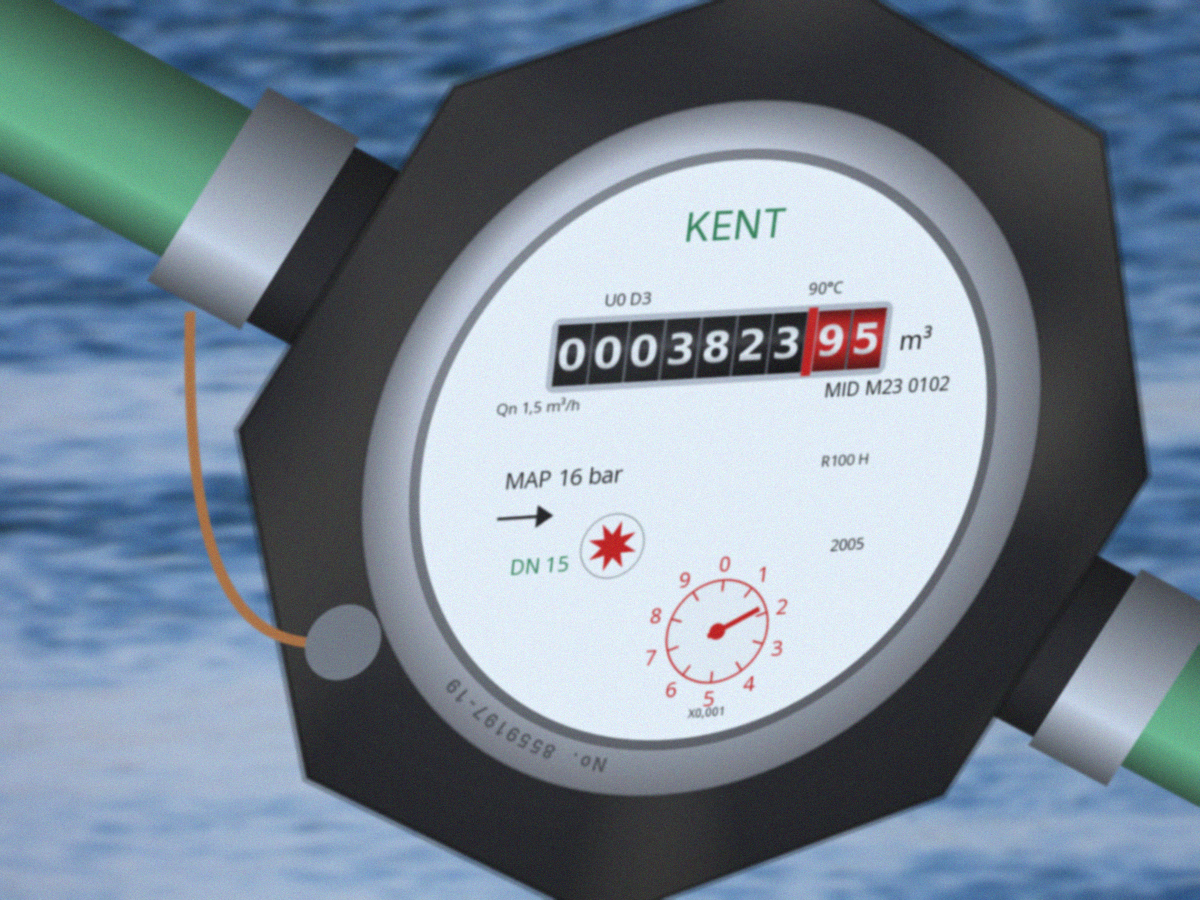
value=3823.951 unit=m³
